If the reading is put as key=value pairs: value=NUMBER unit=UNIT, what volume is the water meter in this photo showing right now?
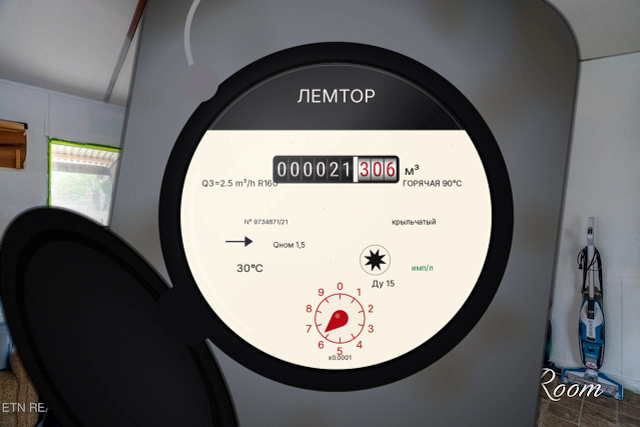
value=21.3066 unit=m³
